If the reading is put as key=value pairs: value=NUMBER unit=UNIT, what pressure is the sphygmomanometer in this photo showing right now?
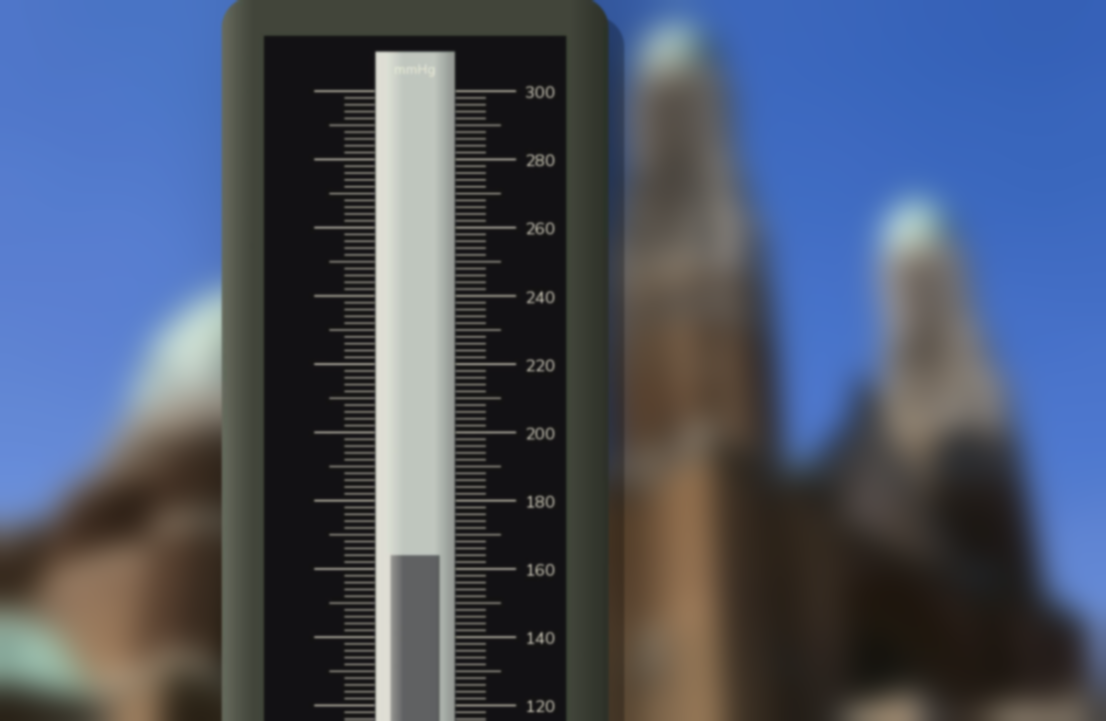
value=164 unit=mmHg
